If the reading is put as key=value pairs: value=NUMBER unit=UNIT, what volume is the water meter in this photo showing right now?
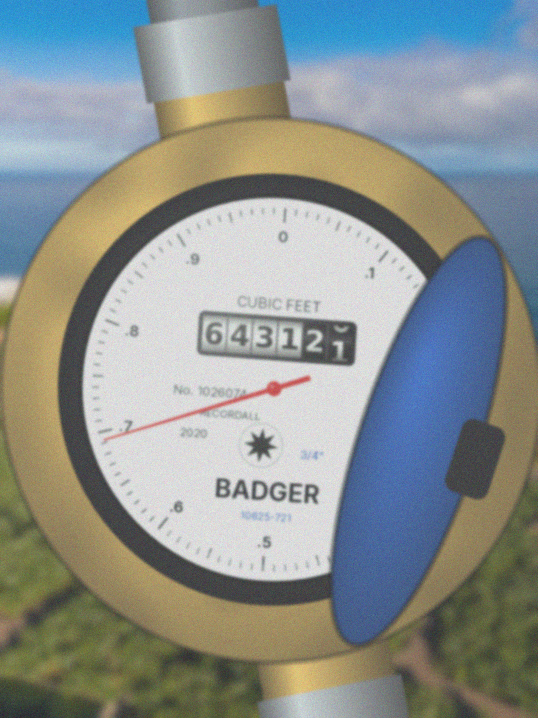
value=643120.69 unit=ft³
